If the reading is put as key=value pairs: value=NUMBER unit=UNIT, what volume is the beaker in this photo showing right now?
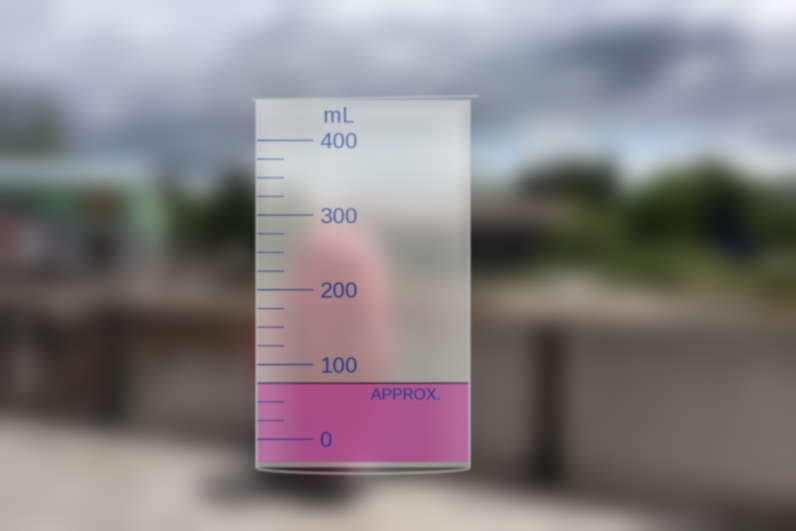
value=75 unit=mL
